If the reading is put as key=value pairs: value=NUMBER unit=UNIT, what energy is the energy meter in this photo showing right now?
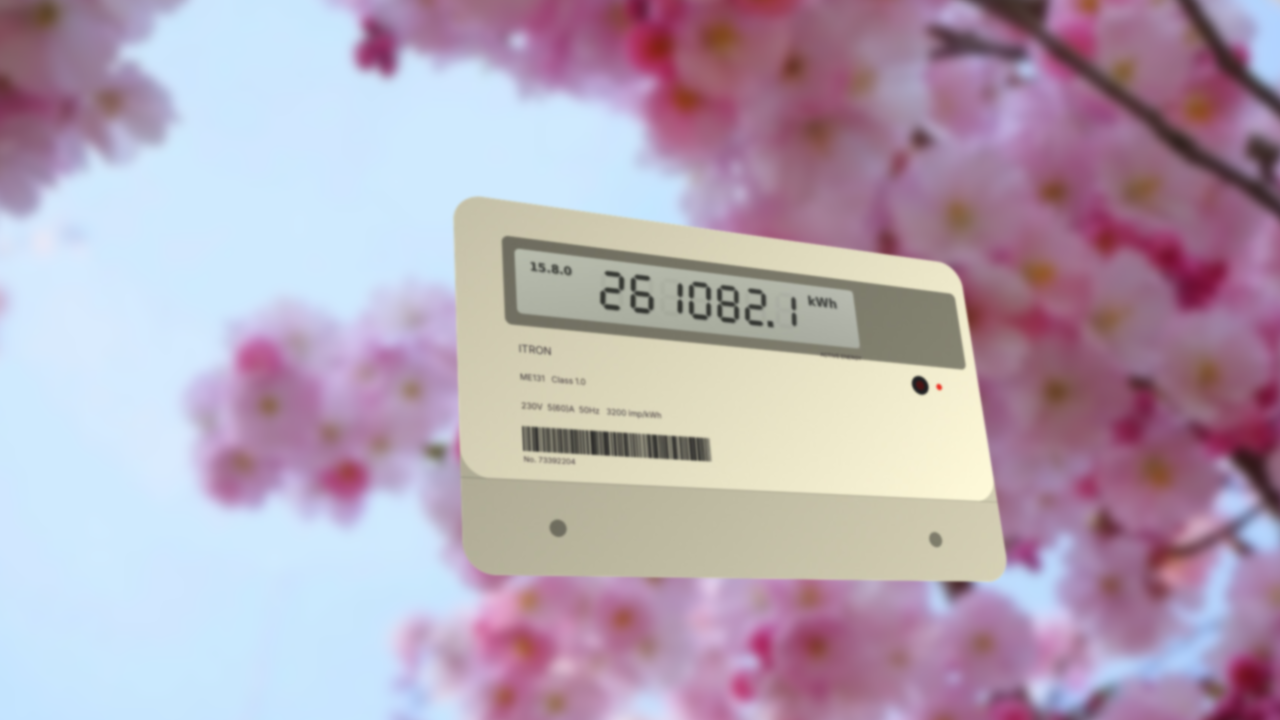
value=261082.1 unit=kWh
